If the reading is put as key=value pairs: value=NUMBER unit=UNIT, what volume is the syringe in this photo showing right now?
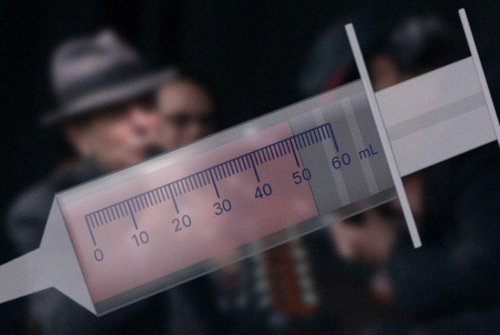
value=51 unit=mL
